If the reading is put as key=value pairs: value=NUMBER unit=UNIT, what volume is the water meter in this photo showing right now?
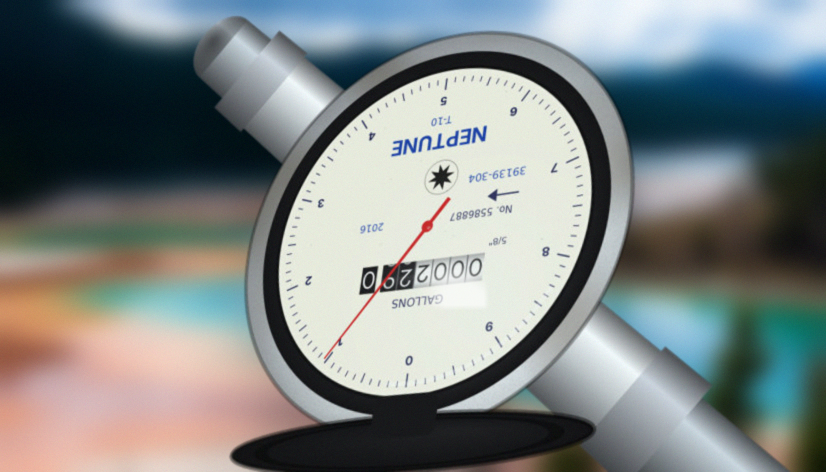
value=2291.0 unit=gal
